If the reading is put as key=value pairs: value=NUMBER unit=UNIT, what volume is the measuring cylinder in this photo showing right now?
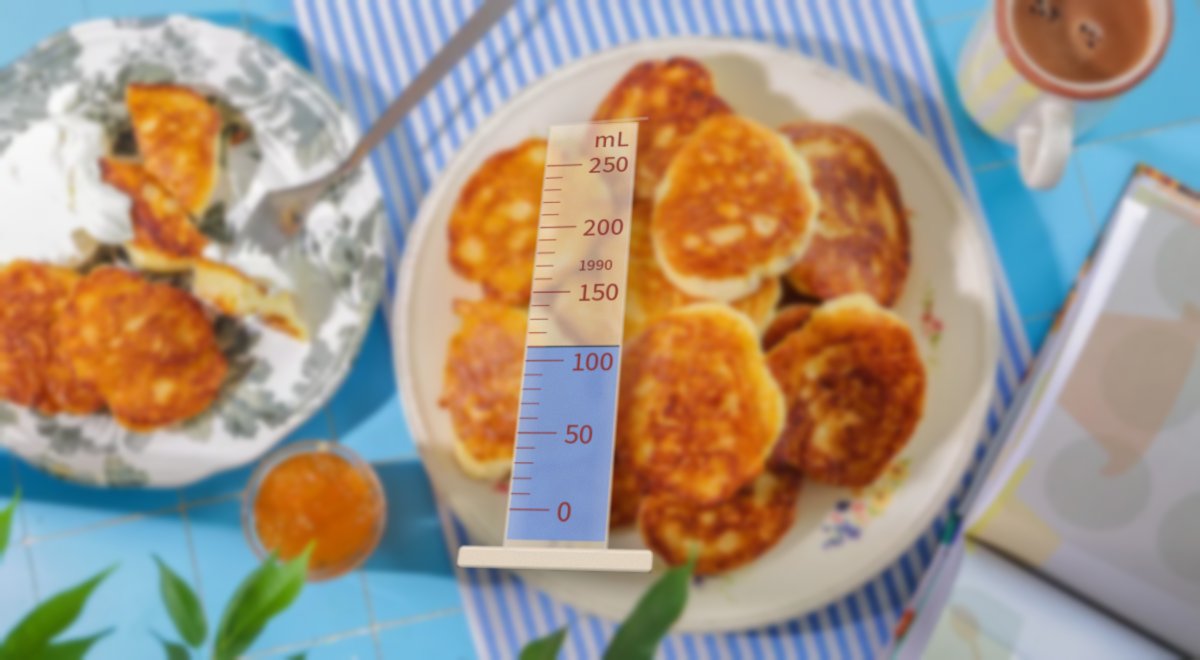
value=110 unit=mL
